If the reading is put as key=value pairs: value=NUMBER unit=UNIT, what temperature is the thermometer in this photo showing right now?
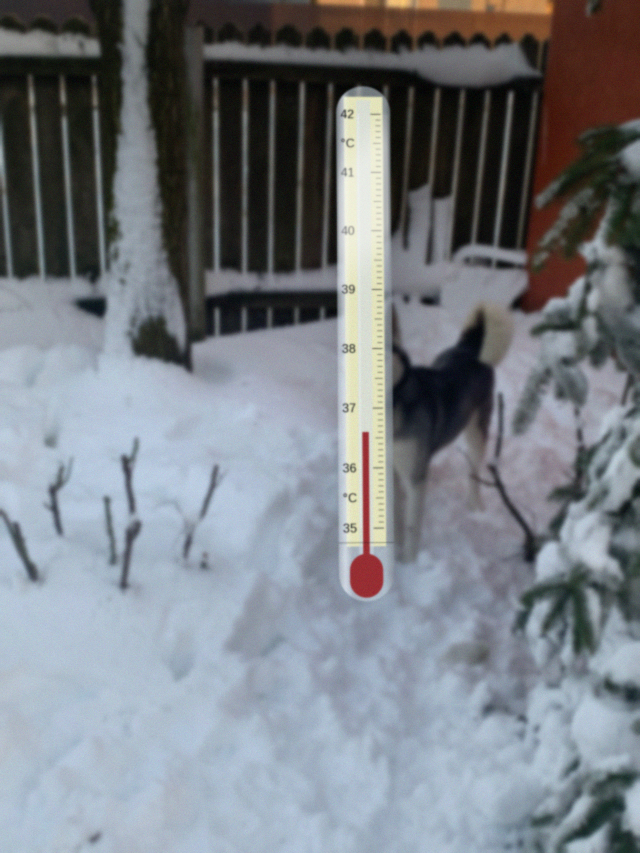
value=36.6 unit=°C
